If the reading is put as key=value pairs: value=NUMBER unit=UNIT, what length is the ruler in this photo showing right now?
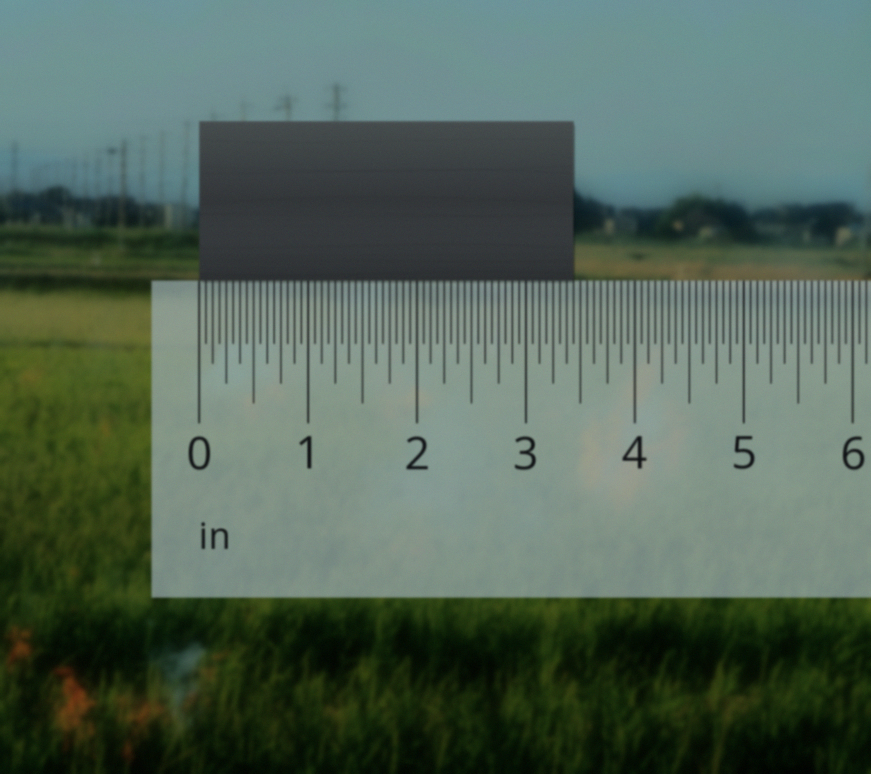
value=3.4375 unit=in
